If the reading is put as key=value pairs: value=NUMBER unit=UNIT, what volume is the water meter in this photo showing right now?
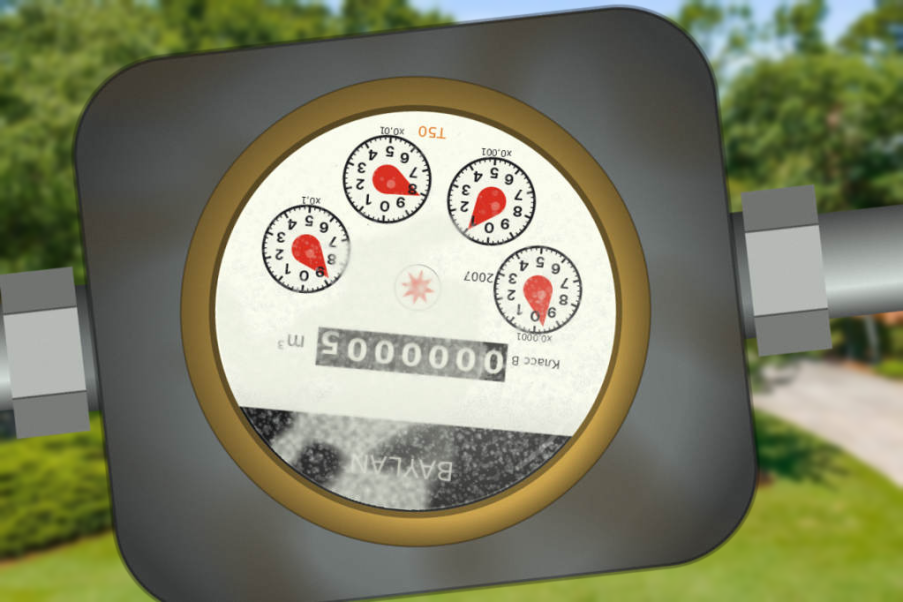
value=4.8809 unit=m³
